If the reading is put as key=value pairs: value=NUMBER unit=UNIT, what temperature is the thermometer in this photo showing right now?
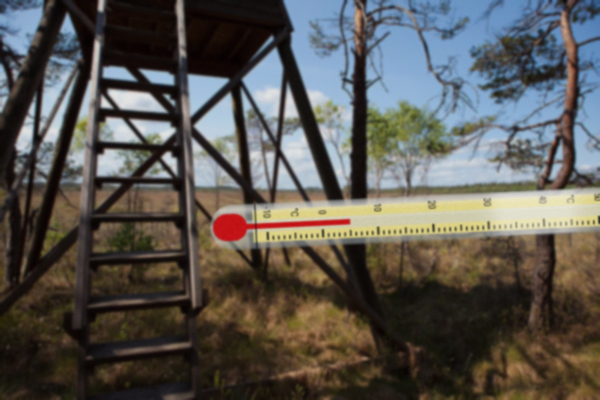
value=5 unit=°C
